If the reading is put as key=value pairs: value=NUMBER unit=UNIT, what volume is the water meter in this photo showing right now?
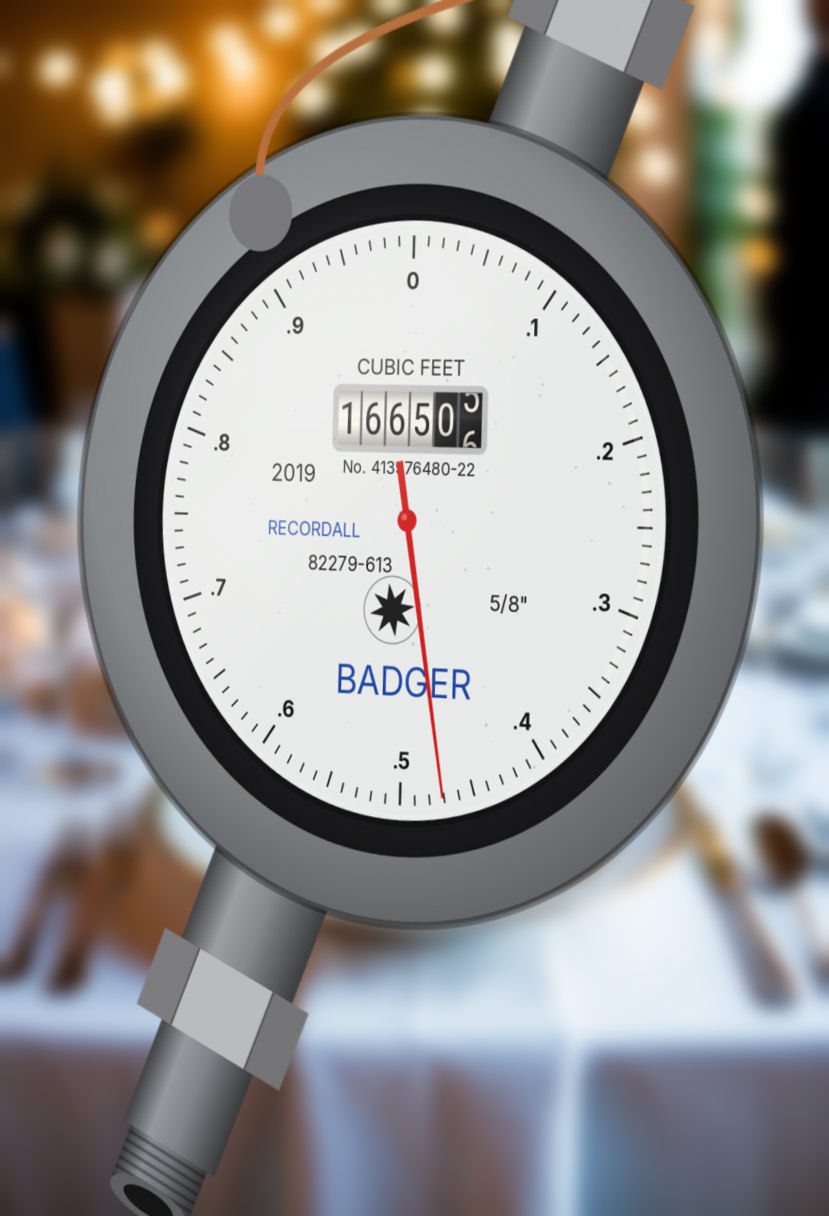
value=166505.47 unit=ft³
